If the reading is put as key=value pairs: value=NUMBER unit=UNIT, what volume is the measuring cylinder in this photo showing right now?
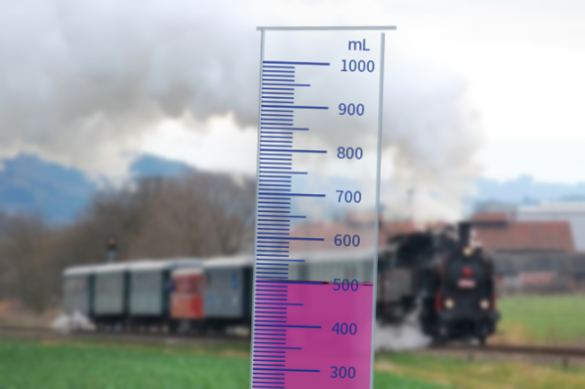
value=500 unit=mL
